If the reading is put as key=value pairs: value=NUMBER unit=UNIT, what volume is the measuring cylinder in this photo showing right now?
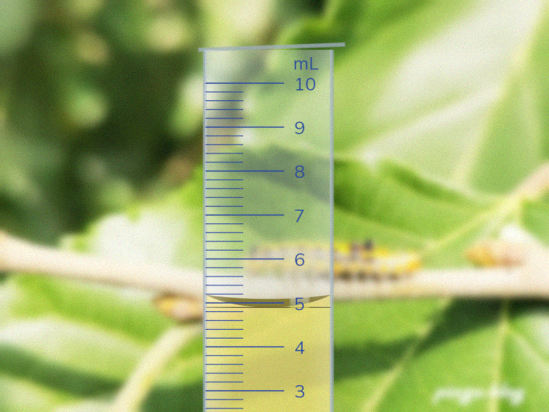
value=4.9 unit=mL
